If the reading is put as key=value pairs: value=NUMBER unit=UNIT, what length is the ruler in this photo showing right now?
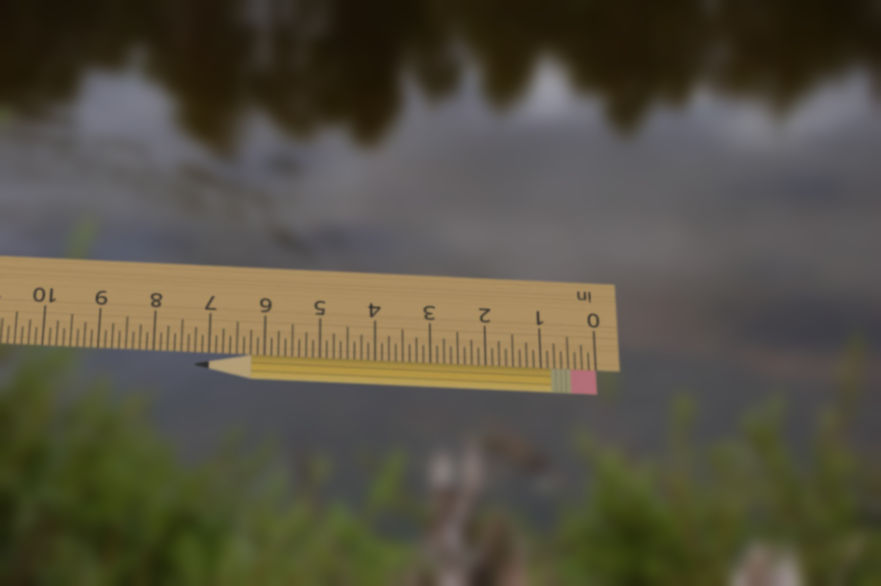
value=7.25 unit=in
